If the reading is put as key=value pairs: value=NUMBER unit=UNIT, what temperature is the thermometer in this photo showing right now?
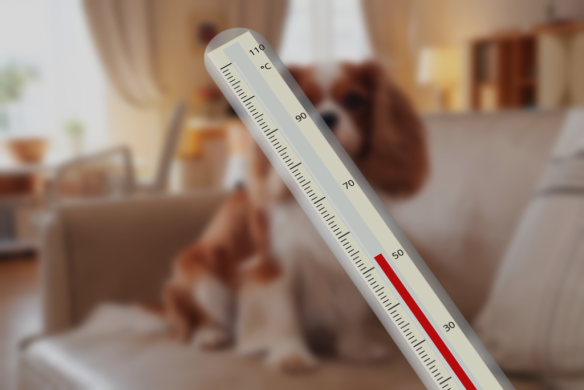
value=52 unit=°C
